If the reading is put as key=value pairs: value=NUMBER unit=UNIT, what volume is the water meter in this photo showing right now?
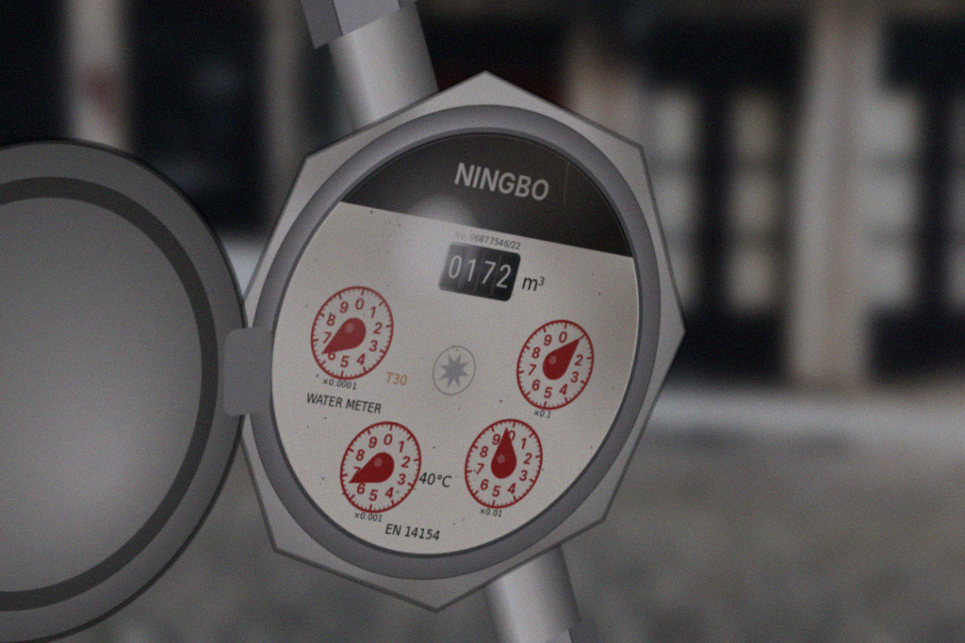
value=172.0966 unit=m³
